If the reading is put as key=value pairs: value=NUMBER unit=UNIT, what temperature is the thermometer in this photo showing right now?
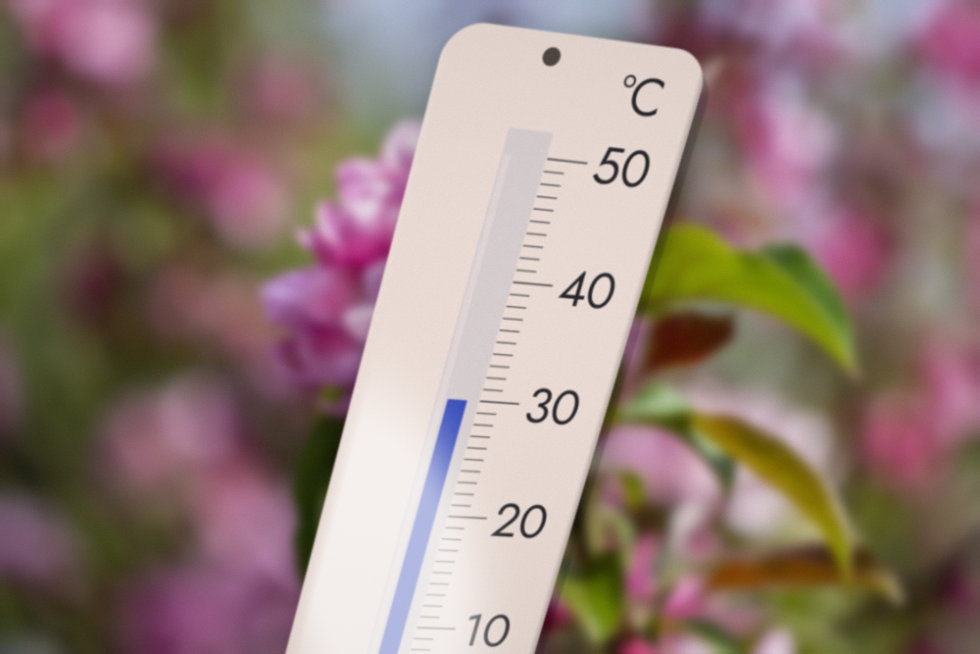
value=30 unit=°C
